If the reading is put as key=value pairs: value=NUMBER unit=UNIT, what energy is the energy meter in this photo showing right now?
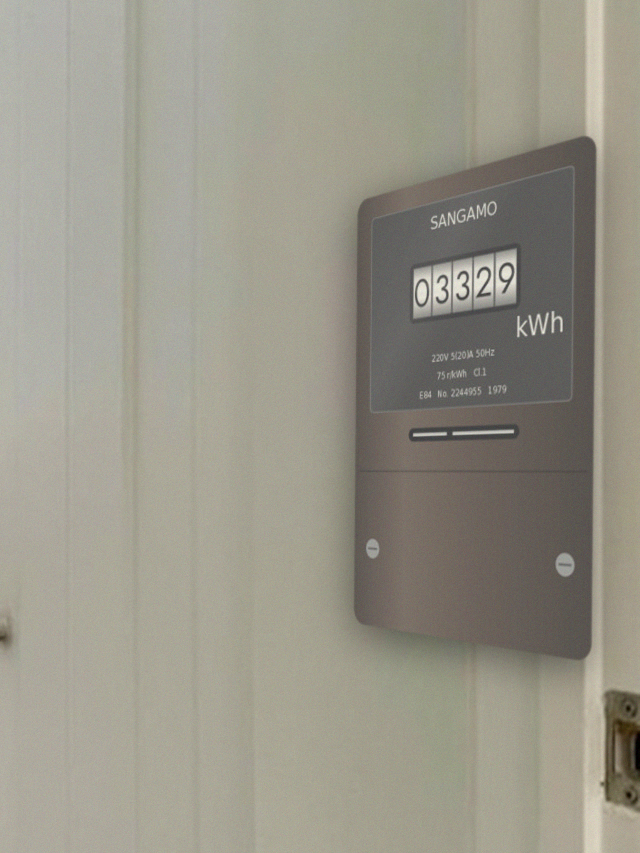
value=3329 unit=kWh
